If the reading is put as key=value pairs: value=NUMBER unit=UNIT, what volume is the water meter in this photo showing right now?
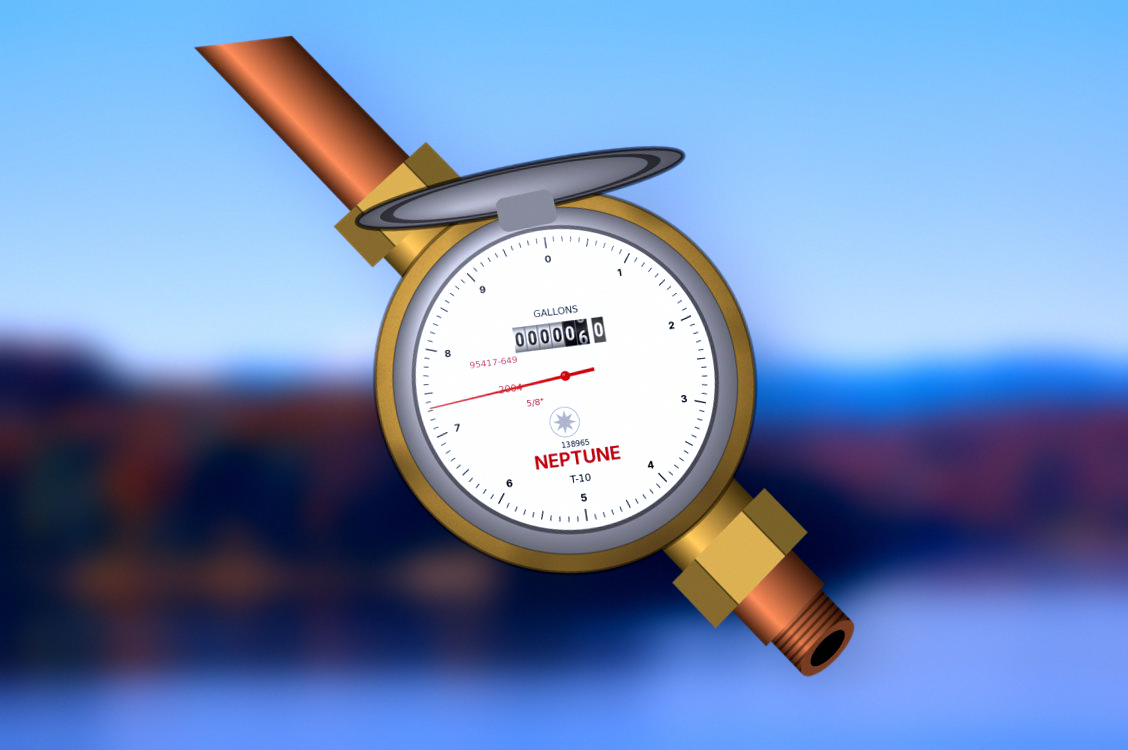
value=57.3 unit=gal
